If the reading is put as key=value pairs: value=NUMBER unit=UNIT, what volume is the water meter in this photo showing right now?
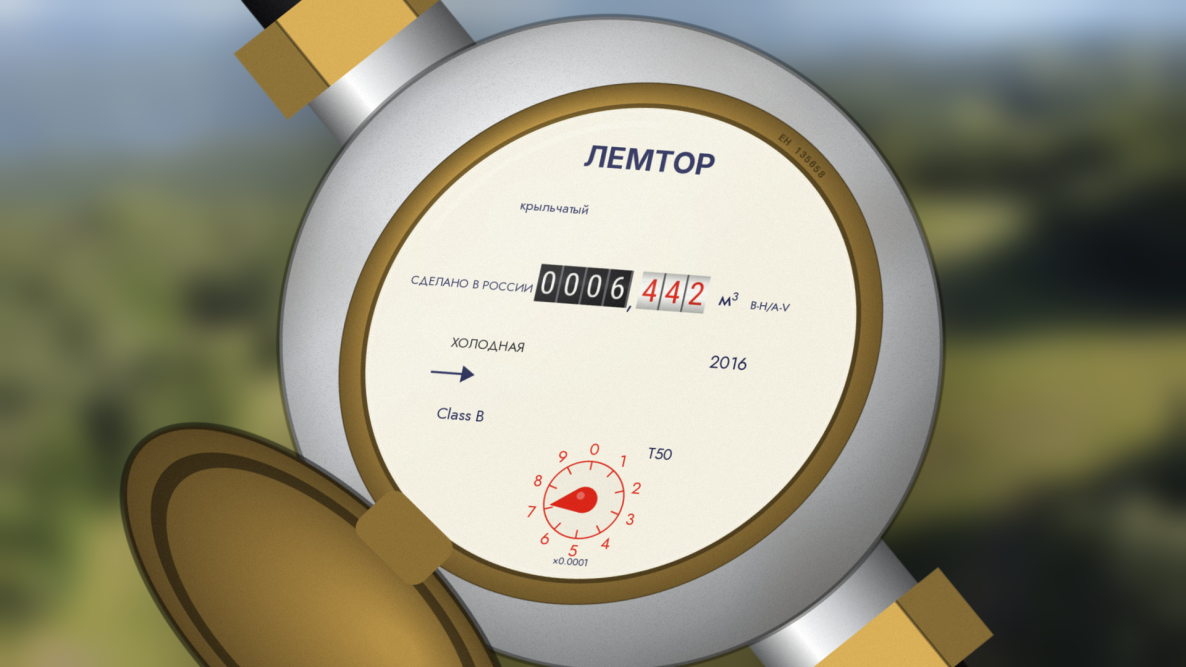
value=6.4427 unit=m³
